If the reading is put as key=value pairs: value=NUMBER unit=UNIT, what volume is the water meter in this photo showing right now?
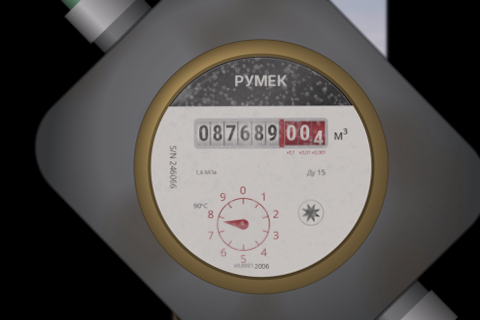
value=87689.0037 unit=m³
